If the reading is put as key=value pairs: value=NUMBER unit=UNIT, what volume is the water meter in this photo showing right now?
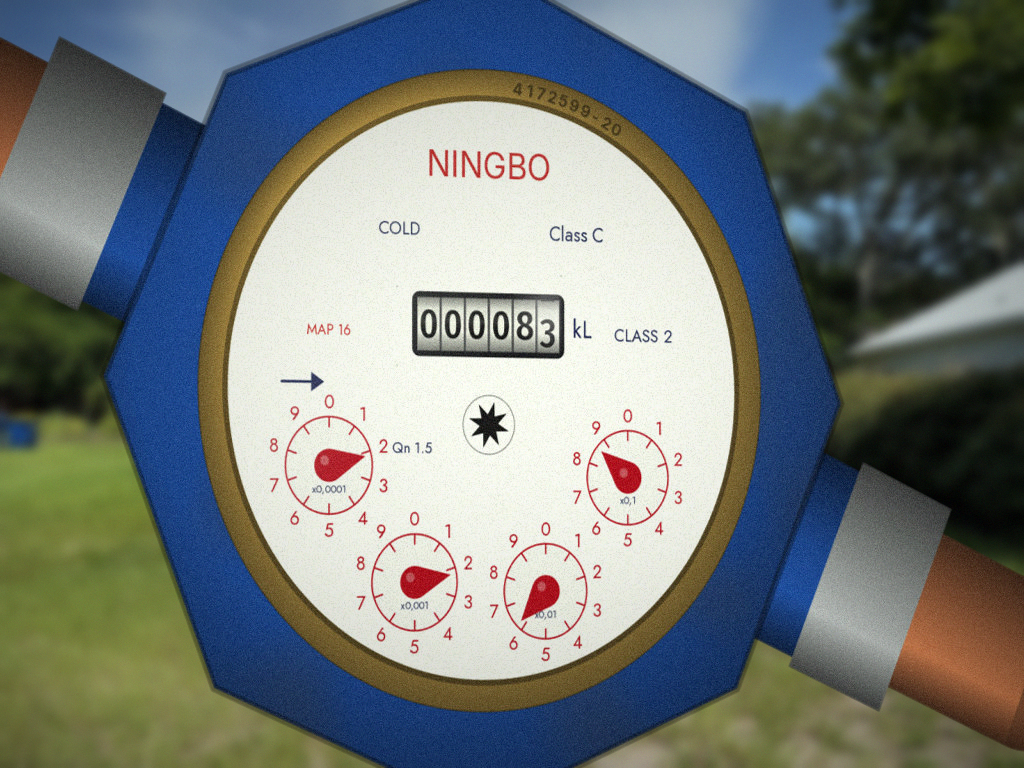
value=82.8622 unit=kL
